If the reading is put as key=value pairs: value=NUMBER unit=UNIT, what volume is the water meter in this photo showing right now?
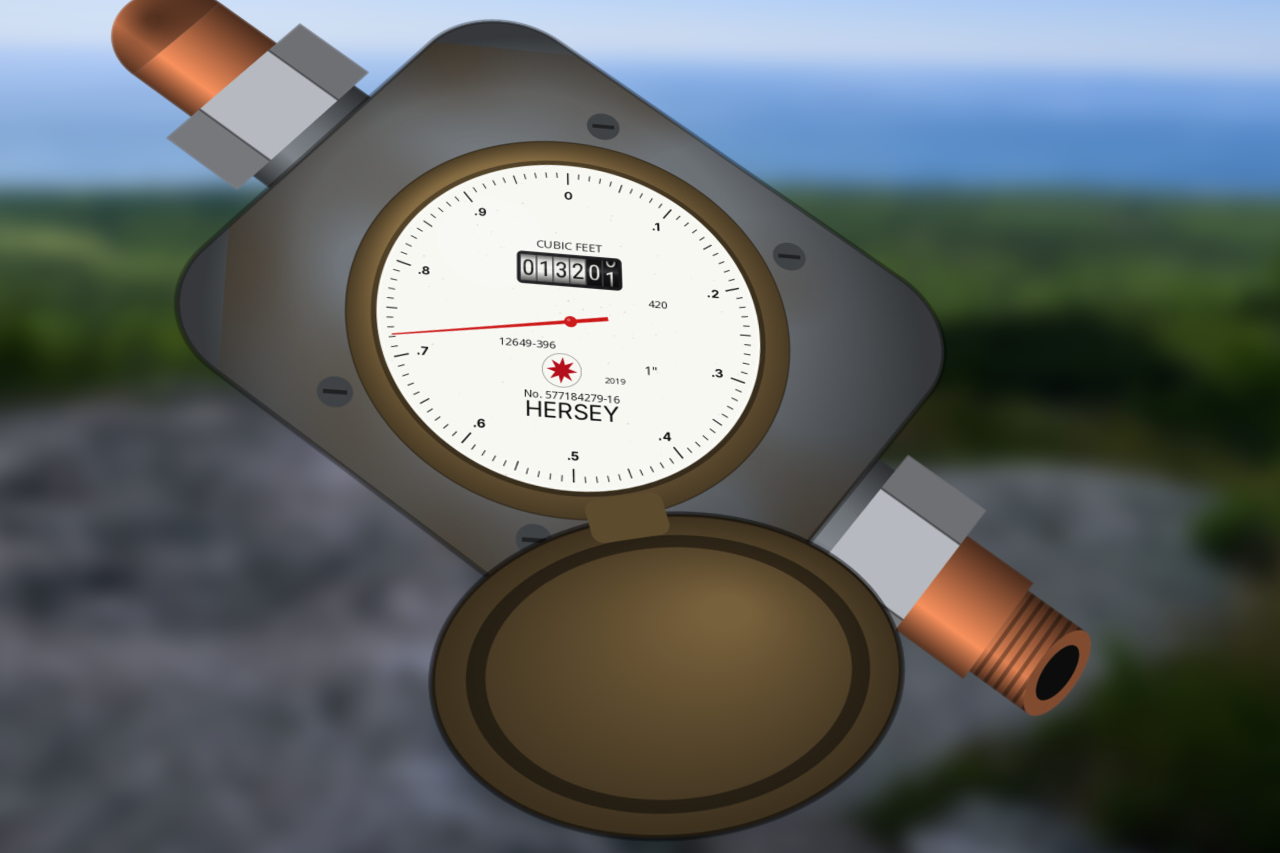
value=13200.72 unit=ft³
